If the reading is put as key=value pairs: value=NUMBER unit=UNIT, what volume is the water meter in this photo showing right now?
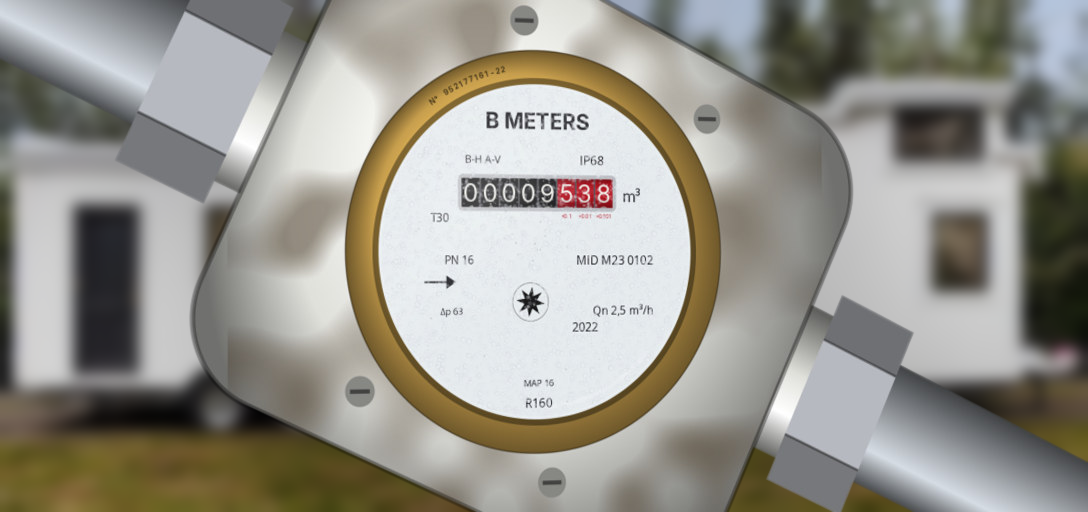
value=9.538 unit=m³
